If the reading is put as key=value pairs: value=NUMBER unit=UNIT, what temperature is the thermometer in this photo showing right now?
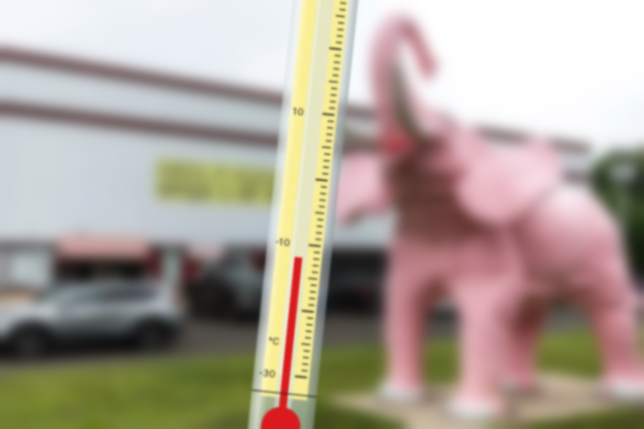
value=-12 unit=°C
